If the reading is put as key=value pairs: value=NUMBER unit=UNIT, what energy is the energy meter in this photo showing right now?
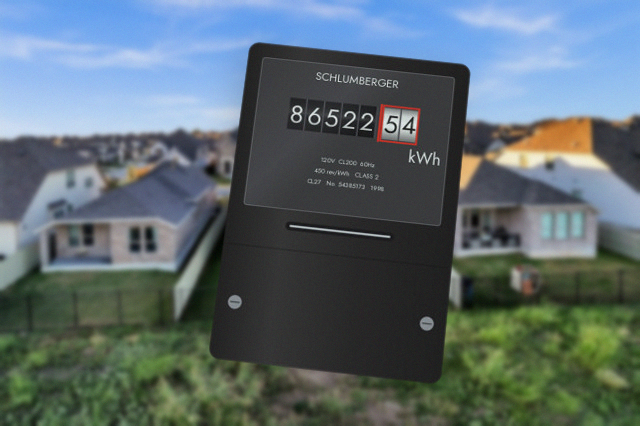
value=86522.54 unit=kWh
